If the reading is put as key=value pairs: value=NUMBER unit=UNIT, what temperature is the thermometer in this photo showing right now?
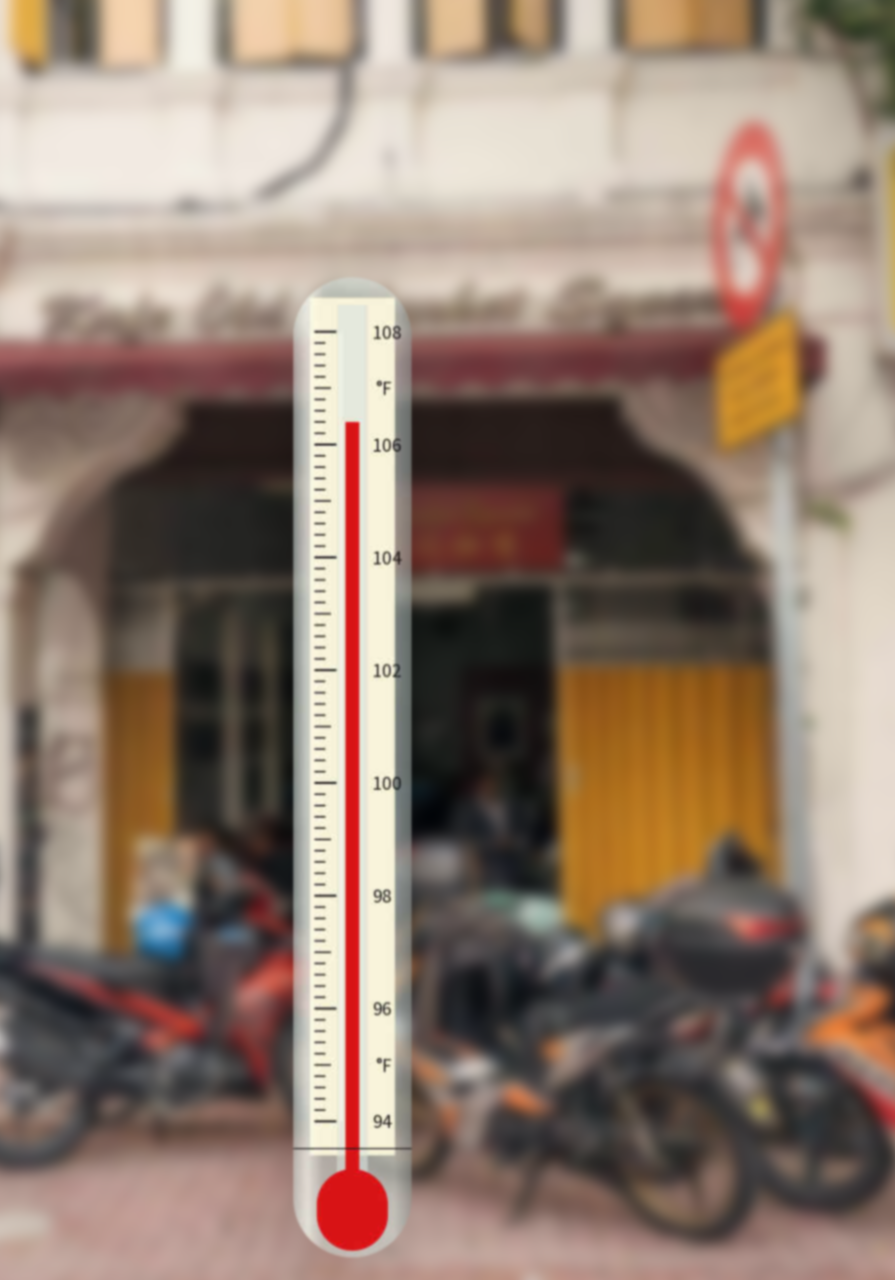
value=106.4 unit=°F
